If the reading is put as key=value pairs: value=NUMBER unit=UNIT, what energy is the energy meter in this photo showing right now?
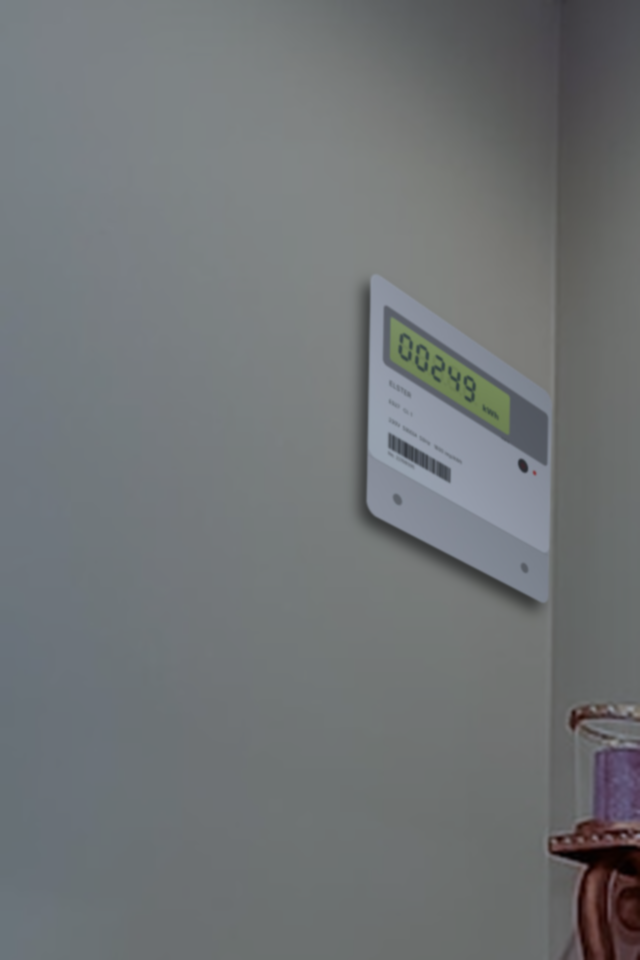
value=249 unit=kWh
